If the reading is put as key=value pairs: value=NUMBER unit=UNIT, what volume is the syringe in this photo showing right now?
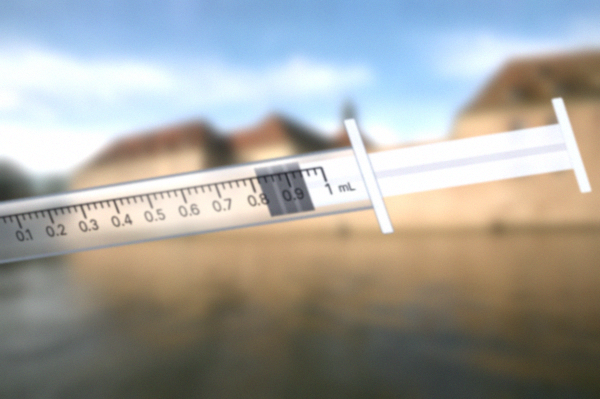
value=0.82 unit=mL
